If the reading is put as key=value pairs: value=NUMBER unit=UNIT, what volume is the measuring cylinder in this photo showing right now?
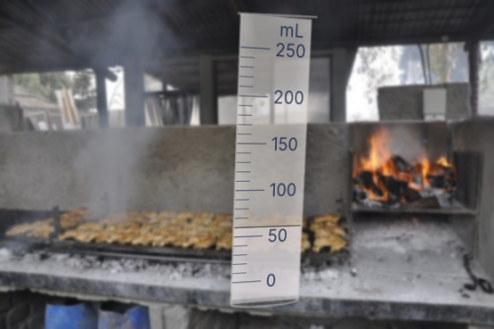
value=60 unit=mL
